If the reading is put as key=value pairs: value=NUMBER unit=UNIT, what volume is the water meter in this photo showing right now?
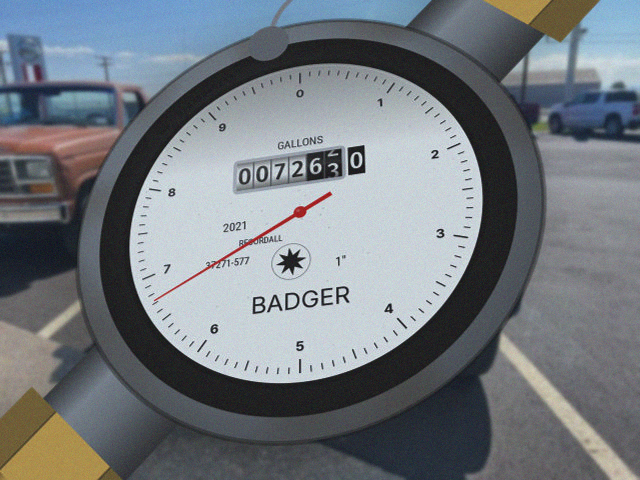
value=72626.7 unit=gal
